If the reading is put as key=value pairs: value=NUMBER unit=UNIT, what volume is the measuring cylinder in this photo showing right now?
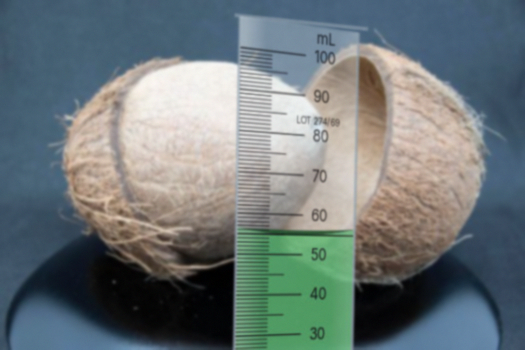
value=55 unit=mL
